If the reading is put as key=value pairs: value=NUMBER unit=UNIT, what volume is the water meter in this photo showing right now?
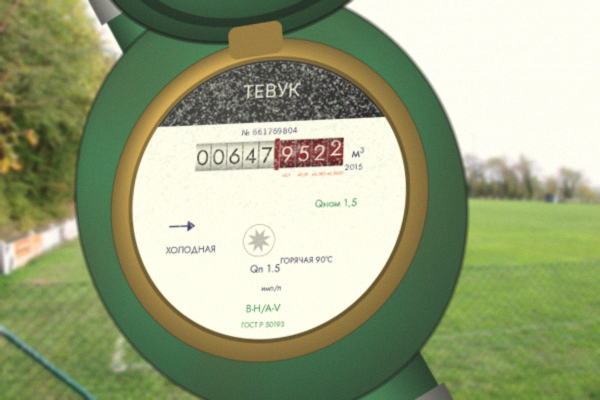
value=647.9522 unit=m³
